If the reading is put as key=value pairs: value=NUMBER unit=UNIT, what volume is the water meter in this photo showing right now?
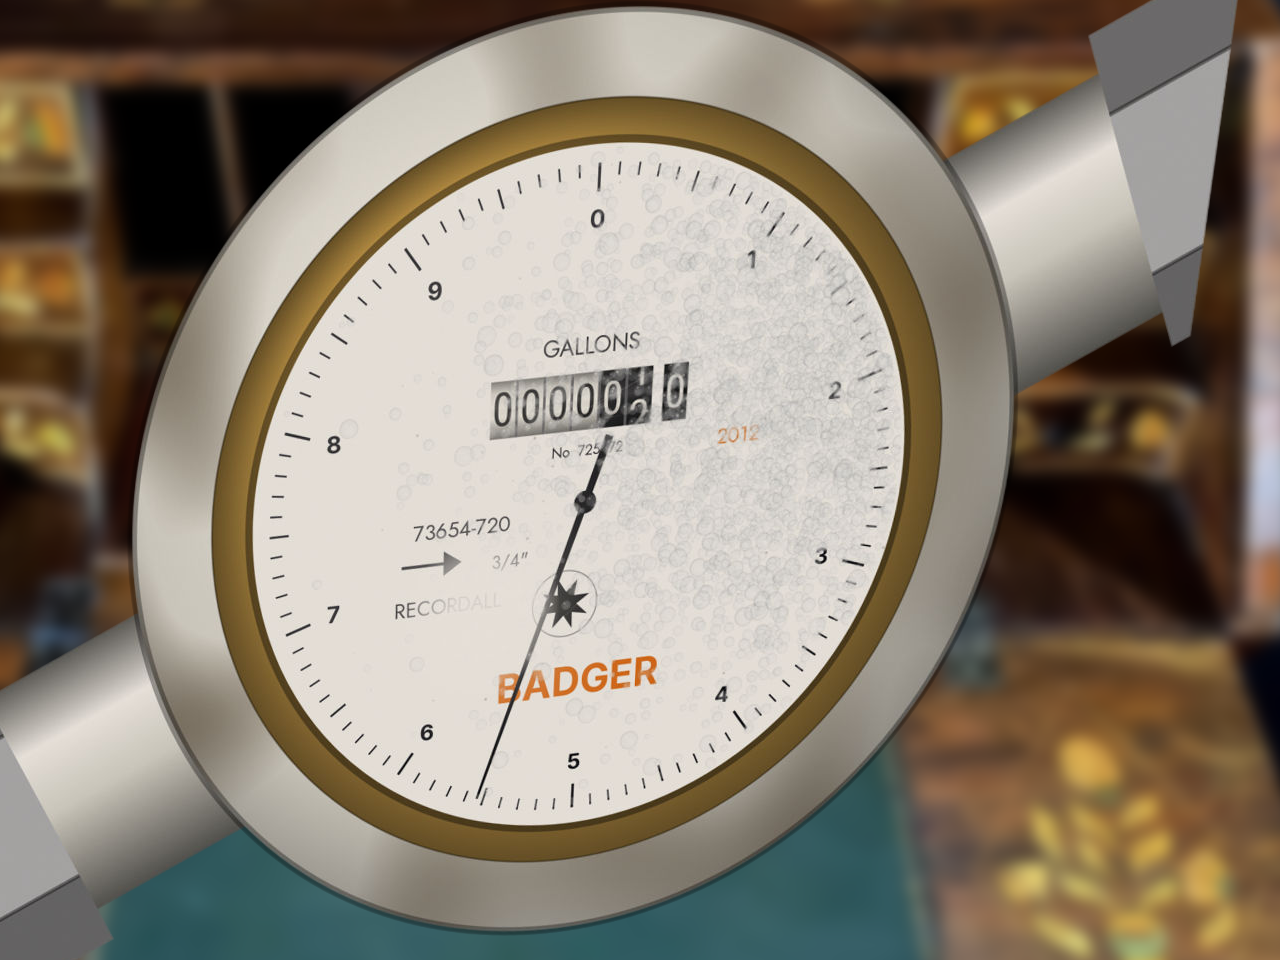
value=15.5 unit=gal
